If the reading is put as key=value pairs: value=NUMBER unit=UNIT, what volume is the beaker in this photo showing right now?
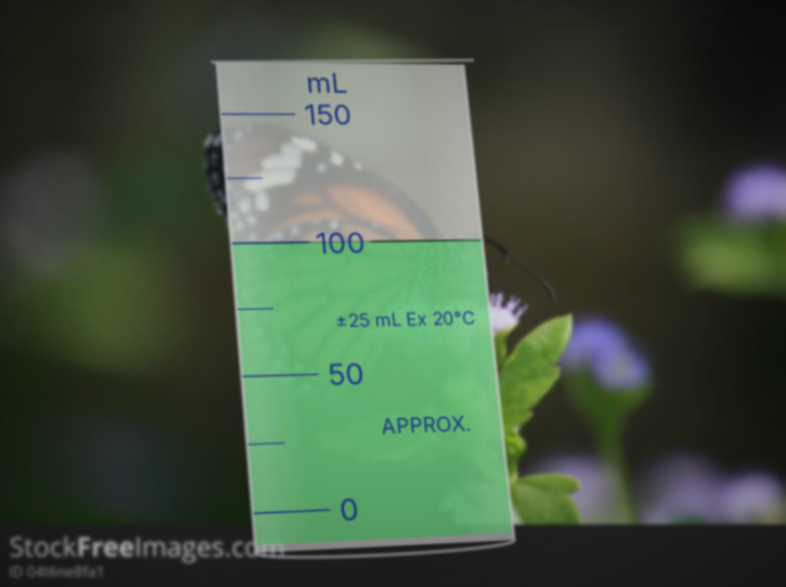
value=100 unit=mL
